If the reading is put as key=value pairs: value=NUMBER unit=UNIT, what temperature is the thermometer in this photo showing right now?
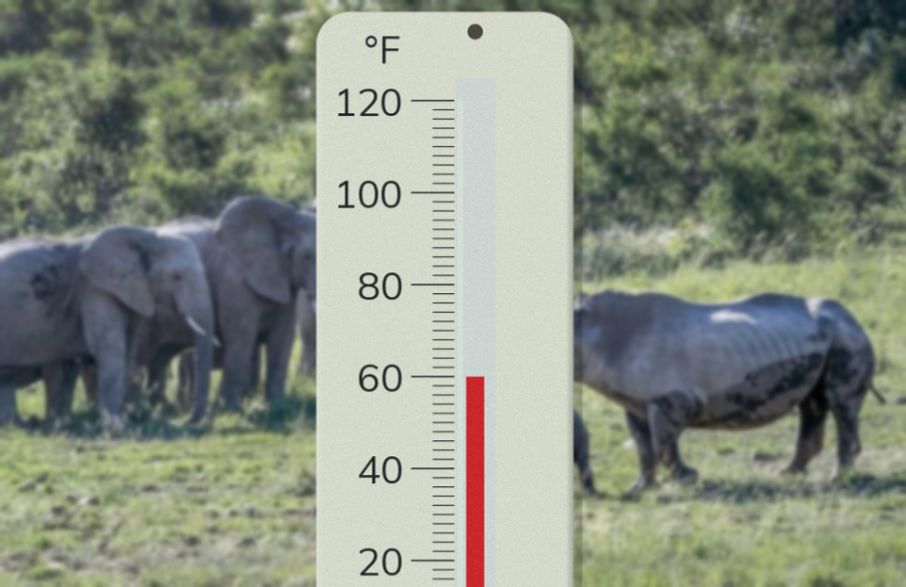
value=60 unit=°F
